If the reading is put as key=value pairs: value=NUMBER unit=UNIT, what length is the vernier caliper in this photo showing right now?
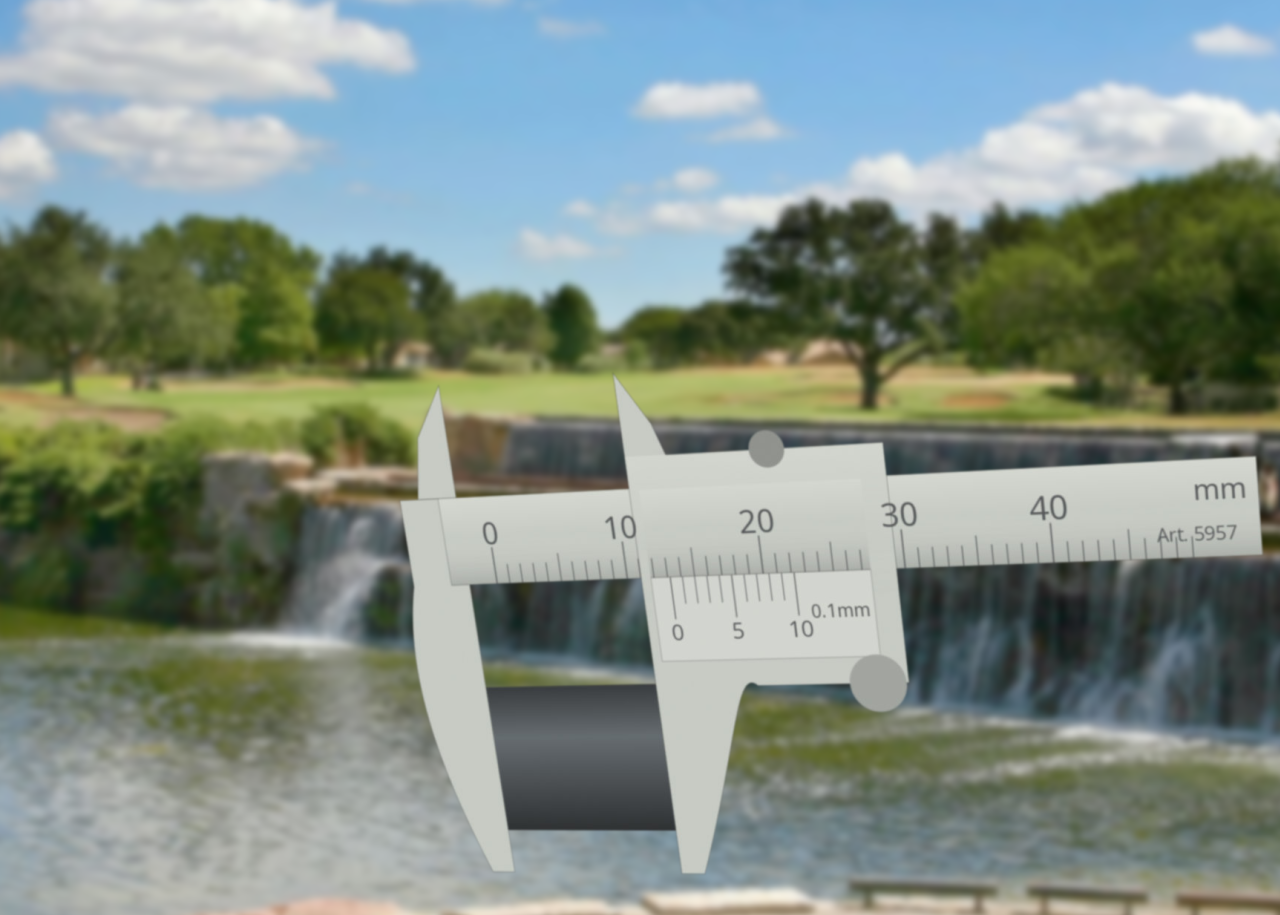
value=13.2 unit=mm
